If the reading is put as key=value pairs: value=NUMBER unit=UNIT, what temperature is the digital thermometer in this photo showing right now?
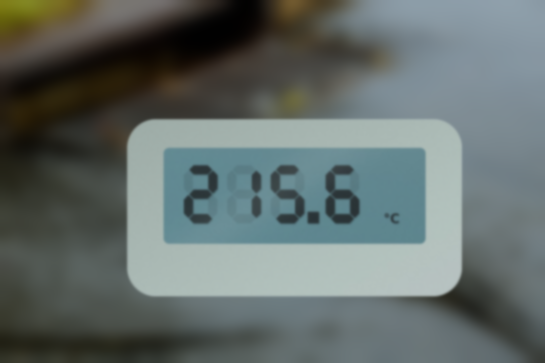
value=215.6 unit=°C
